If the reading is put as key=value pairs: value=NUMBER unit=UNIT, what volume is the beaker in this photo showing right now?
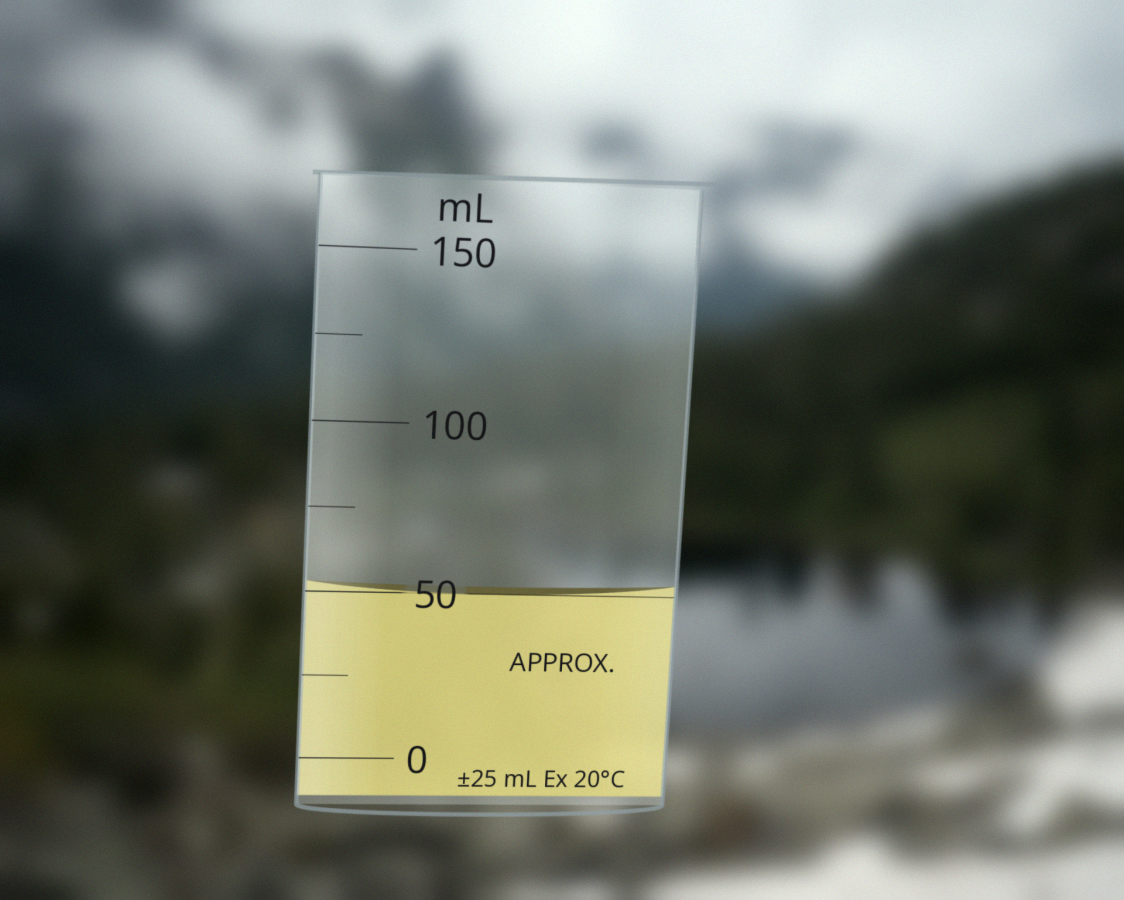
value=50 unit=mL
